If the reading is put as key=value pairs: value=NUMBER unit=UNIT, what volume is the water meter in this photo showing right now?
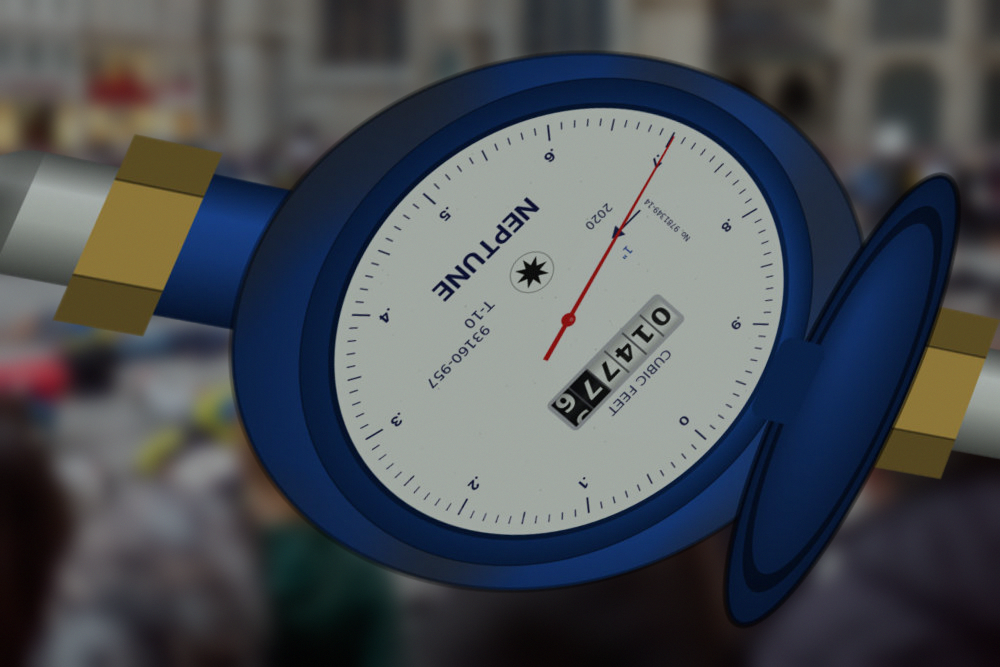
value=14775.70 unit=ft³
